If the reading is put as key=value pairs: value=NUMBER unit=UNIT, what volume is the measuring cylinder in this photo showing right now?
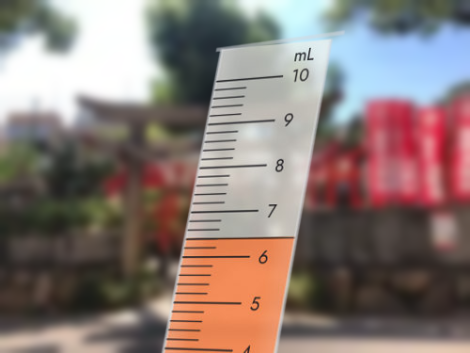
value=6.4 unit=mL
